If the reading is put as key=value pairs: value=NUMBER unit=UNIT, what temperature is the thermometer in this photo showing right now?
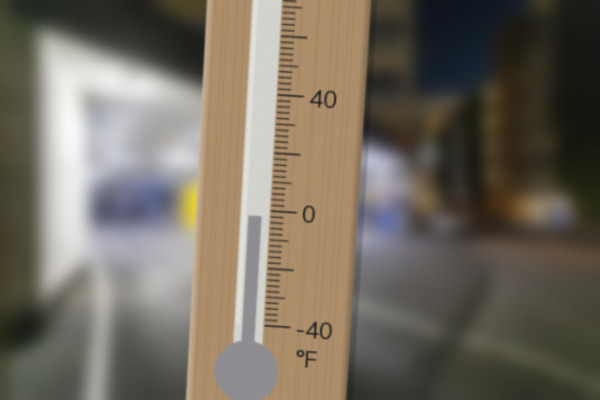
value=-2 unit=°F
